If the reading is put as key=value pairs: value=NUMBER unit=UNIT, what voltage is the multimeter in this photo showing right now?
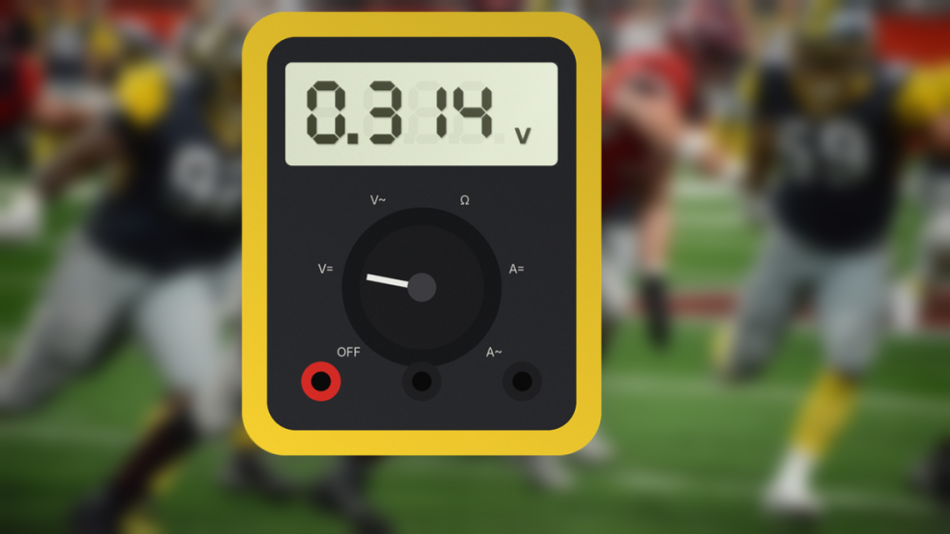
value=0.314 unit=V
